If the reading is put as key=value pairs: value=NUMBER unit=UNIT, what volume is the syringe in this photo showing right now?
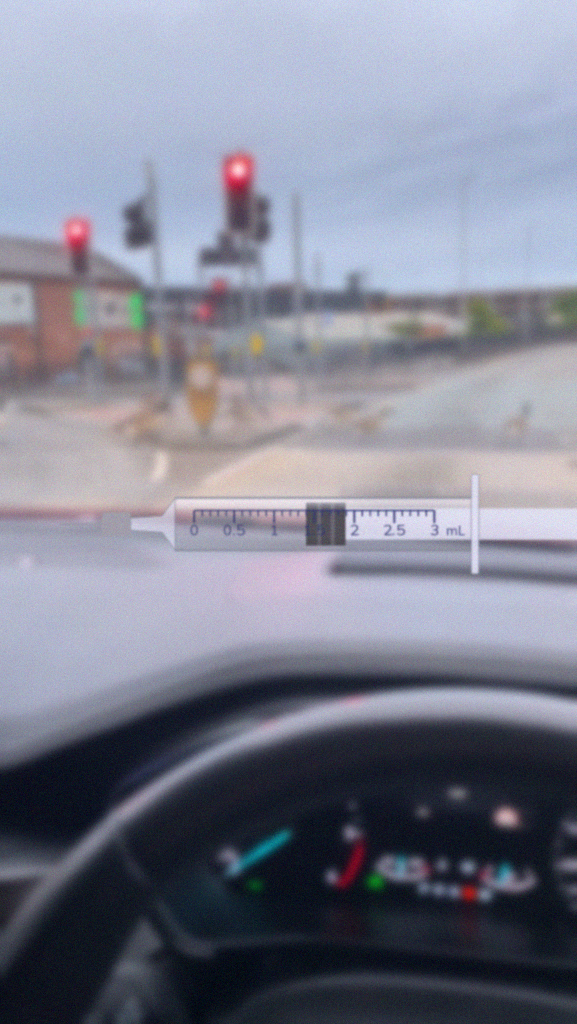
value=1.4 unit=mL
